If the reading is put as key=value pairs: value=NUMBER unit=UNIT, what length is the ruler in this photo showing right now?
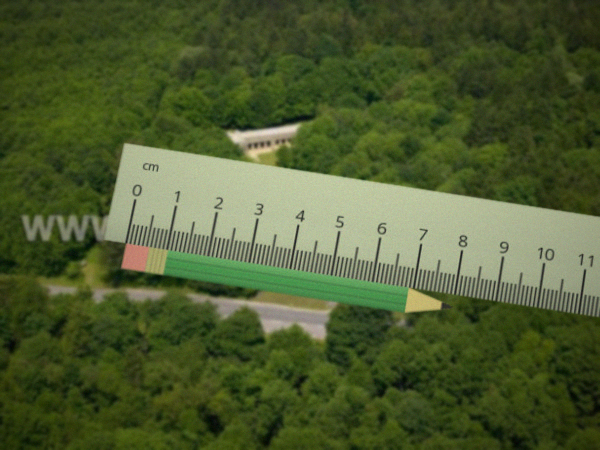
value=8 unit=cm
